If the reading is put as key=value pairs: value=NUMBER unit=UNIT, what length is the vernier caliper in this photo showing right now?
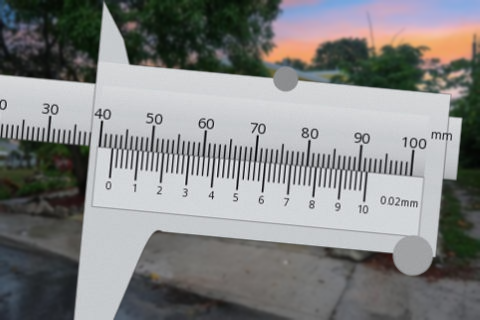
value=42.5 unit=mm
